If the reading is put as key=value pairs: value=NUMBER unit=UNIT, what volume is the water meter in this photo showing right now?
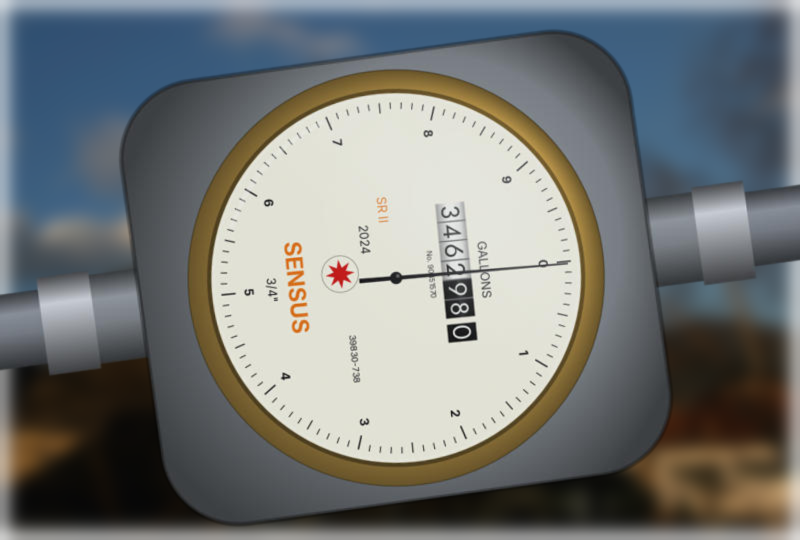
value=3462980.0 unit=gal
